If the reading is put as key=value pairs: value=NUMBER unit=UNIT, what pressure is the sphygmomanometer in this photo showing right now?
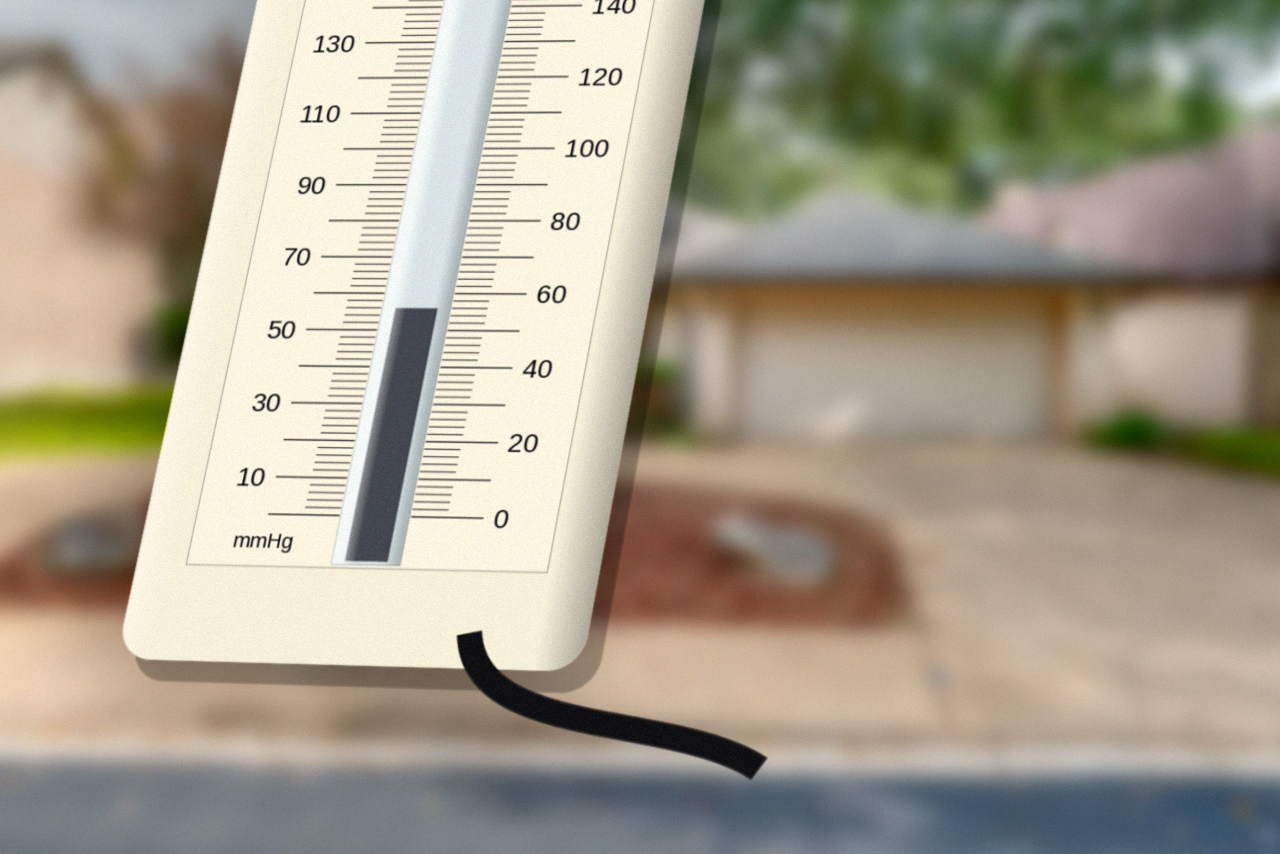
value=56 unit=mmHg
